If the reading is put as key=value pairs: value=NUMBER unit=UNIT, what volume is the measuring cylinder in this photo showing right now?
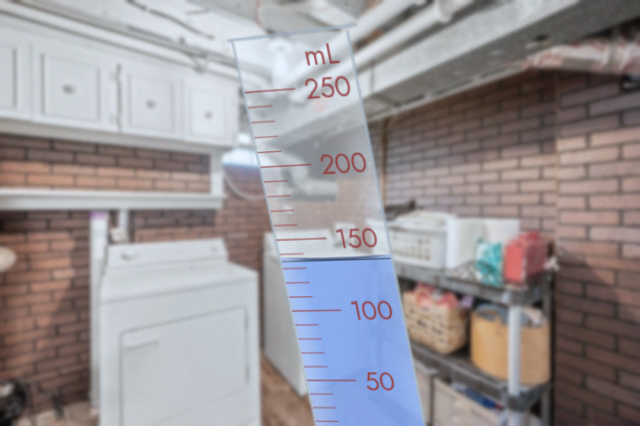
value=135 unit=mL
